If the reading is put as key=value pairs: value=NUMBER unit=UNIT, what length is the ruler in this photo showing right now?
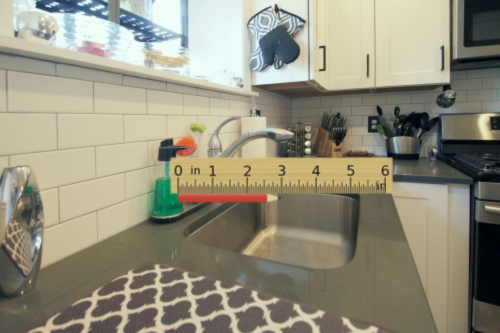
value=3 unit=in
